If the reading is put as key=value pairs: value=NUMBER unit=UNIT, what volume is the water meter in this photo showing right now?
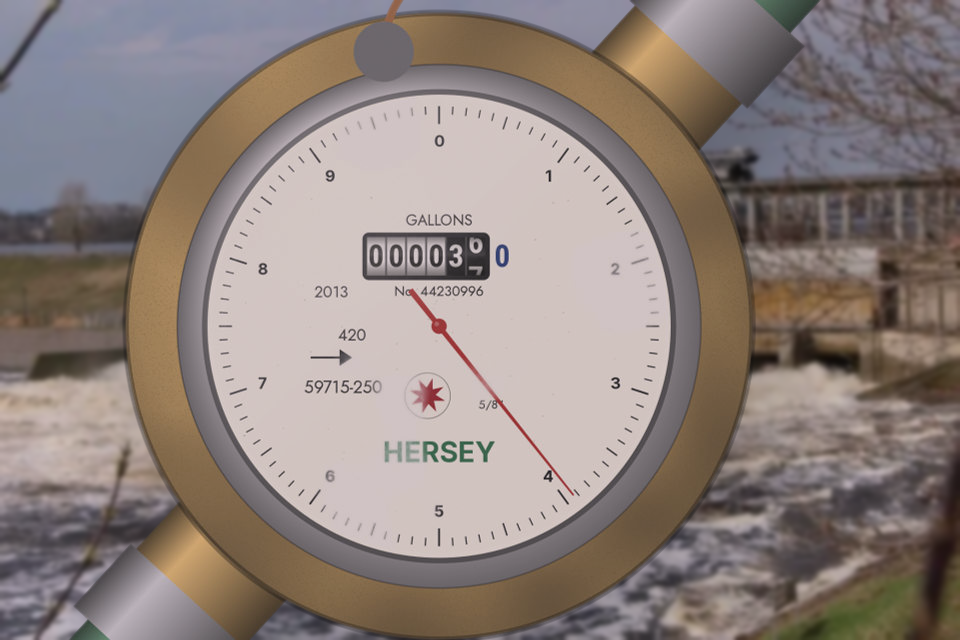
value=363.9 unit=gal
